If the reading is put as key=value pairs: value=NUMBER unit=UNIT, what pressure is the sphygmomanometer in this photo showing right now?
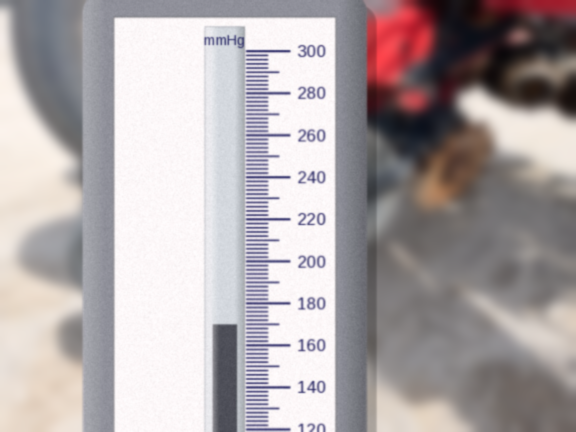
value=170 unit=mmHg
